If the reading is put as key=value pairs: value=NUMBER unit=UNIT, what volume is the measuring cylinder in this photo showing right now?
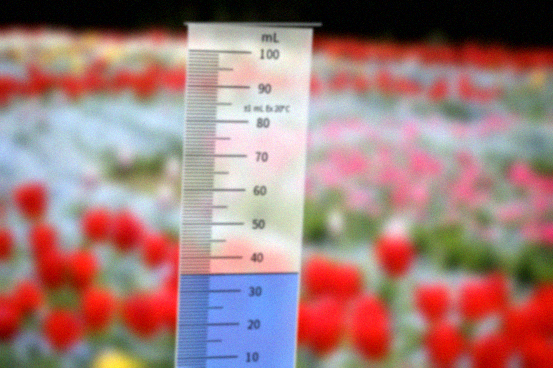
value=35 unit=mL
